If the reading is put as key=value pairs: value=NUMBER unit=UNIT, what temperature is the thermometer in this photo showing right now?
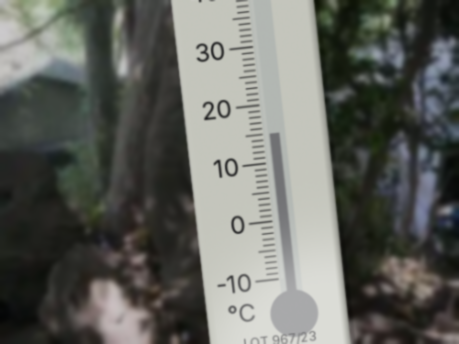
value=15 unit=°C
